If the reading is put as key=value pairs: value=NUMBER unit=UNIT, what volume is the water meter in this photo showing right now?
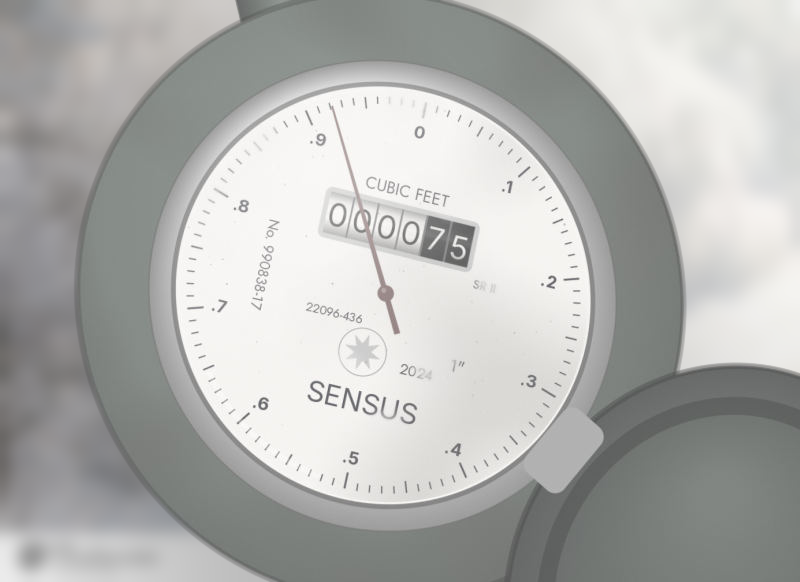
value=74.92 unit=ft³
